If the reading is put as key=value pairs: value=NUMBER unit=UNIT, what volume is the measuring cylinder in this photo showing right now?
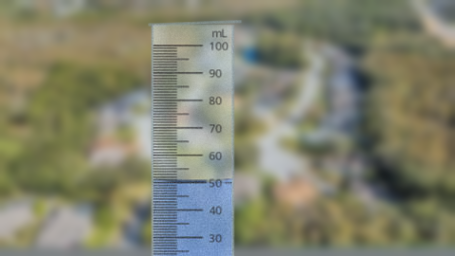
value=50 unit=mL
